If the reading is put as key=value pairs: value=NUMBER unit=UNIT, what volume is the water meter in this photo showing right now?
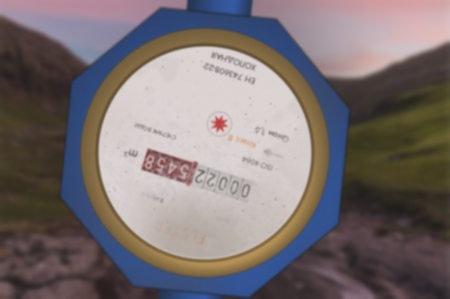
value=22.5458 unit=m³
